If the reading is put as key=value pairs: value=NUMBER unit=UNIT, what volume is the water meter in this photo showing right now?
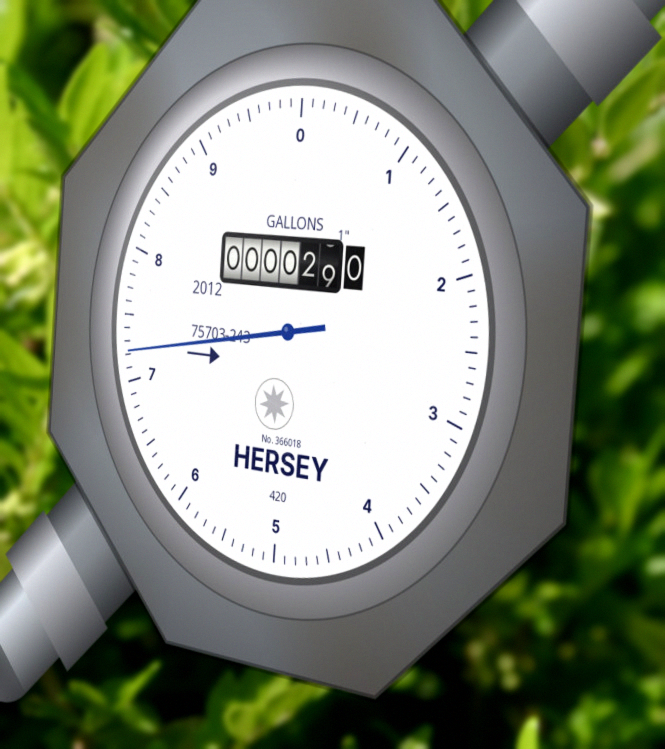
value=287.2 unit=gal
